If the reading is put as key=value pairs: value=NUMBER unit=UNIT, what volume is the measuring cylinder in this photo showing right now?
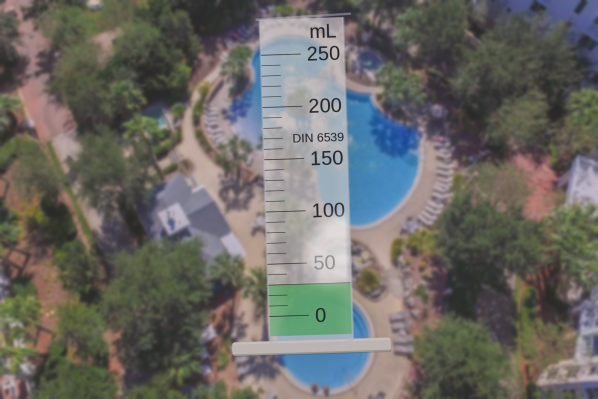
value=30 unit=mL
